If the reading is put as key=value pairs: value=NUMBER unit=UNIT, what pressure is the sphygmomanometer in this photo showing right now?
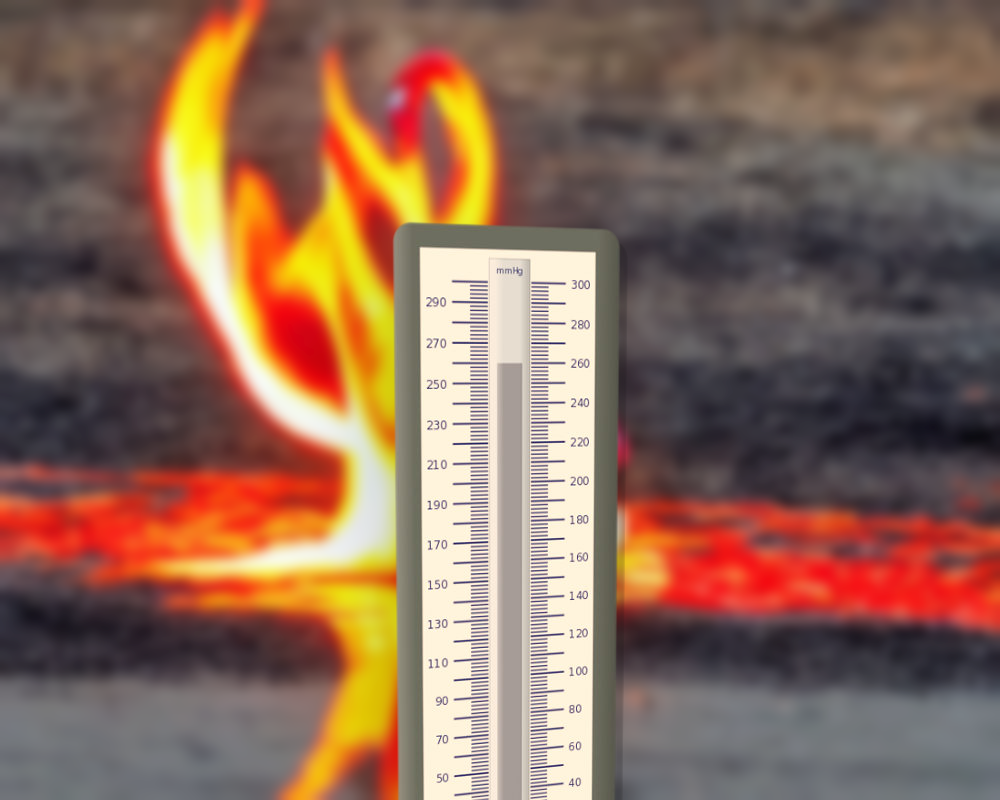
value=260 unit=mmHg
